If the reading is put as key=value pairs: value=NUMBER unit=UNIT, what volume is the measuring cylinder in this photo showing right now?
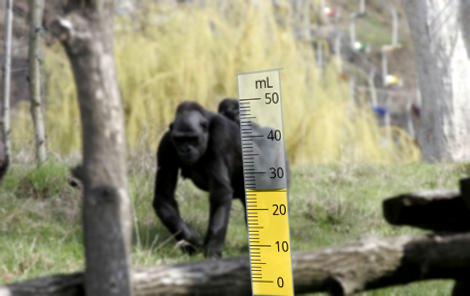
value=25 unit=mL
